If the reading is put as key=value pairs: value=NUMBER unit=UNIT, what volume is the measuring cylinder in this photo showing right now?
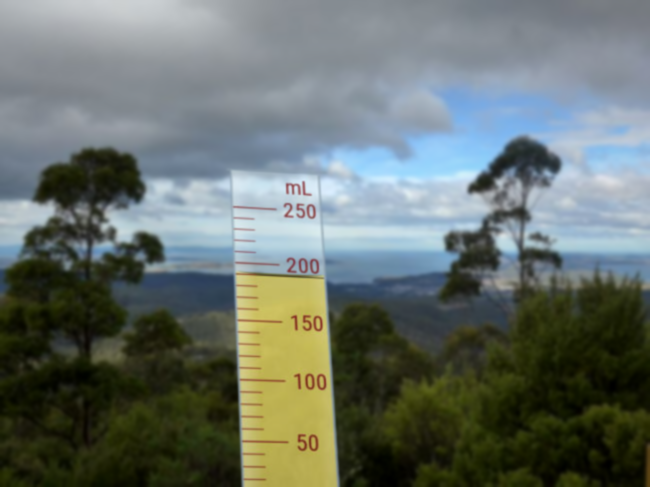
value=190 unit=mL
